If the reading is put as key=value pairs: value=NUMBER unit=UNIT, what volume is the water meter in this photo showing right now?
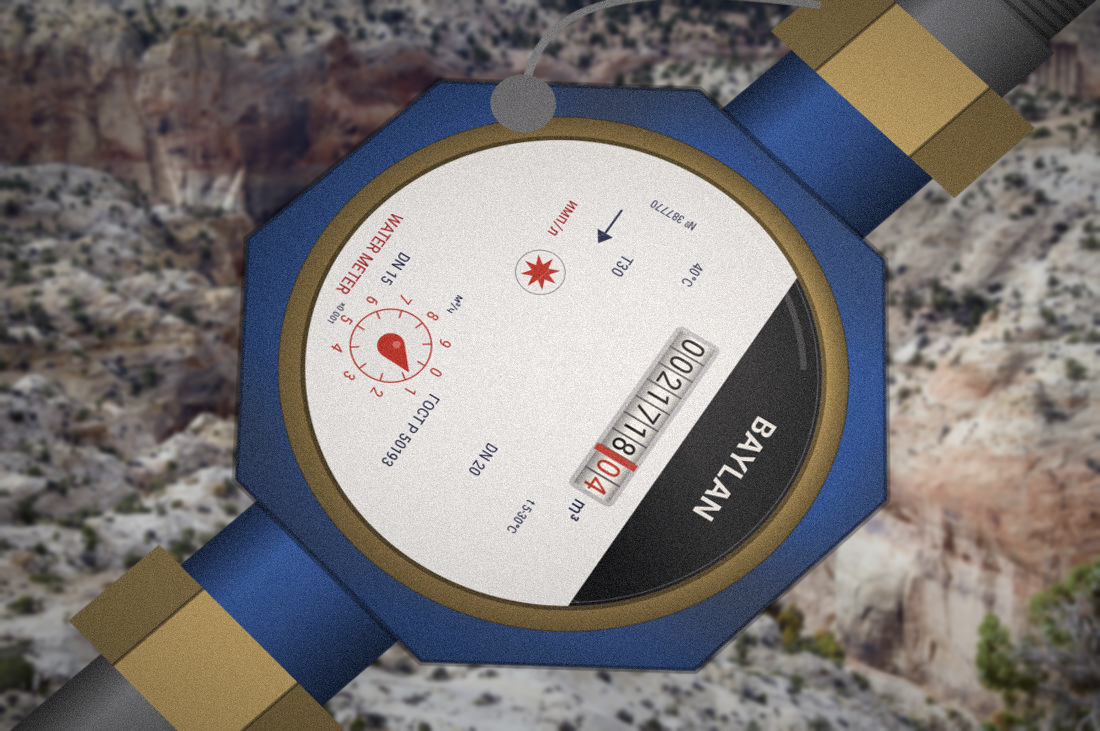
value=21718.040 unit=m³
